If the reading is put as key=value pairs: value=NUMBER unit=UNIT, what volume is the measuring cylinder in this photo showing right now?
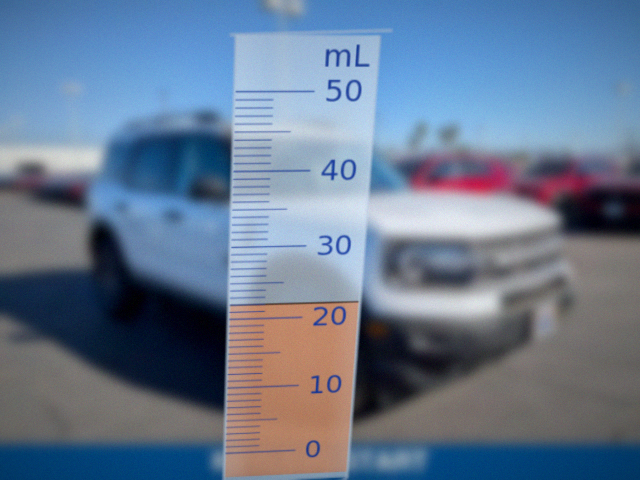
value=22 unit=mL
